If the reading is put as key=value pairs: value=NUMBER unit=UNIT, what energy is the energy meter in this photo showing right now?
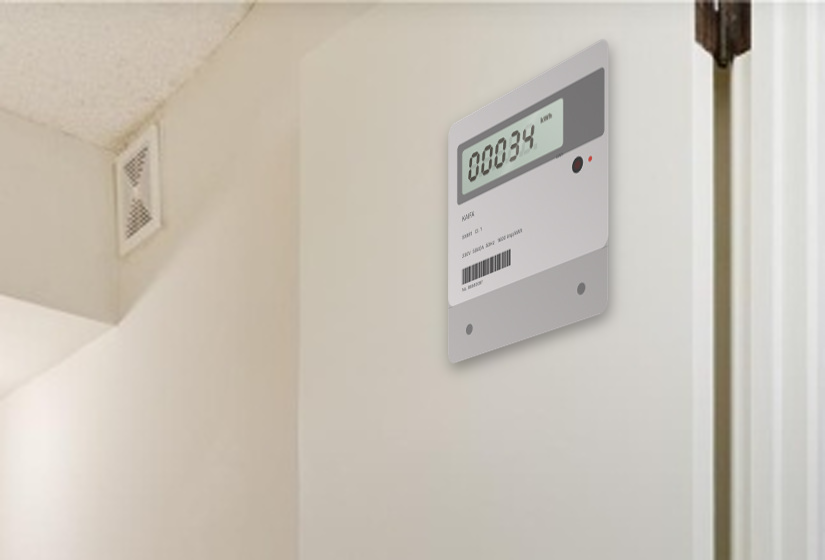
value=34 unit=kWh
